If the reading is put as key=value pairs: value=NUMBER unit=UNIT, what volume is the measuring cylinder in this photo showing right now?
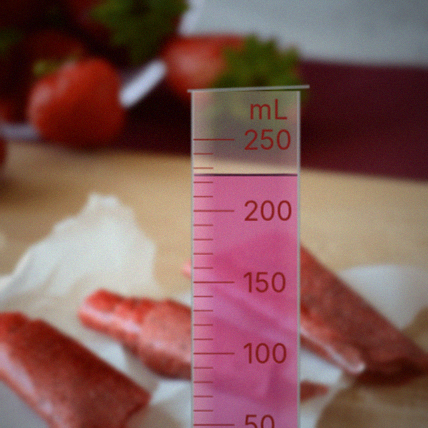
value=225 unit=mL
